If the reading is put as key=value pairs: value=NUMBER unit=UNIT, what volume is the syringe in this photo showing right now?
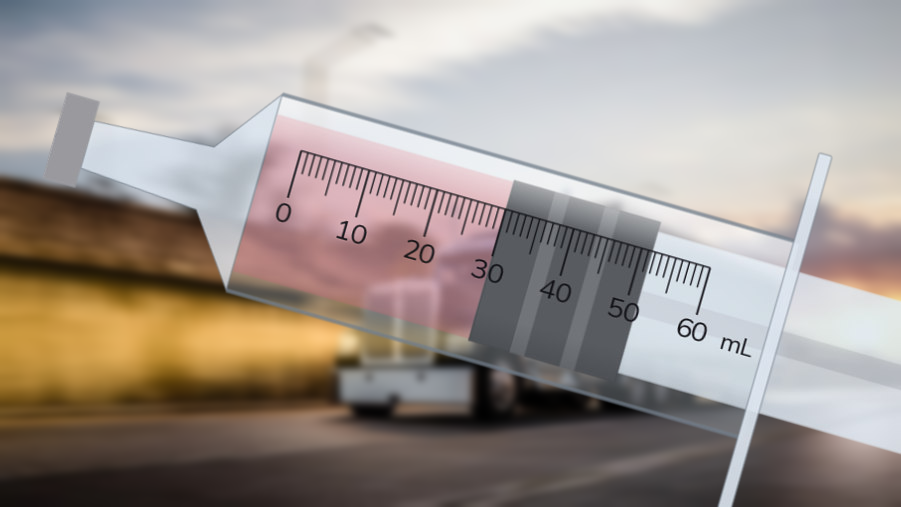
value=30 unit=mL
